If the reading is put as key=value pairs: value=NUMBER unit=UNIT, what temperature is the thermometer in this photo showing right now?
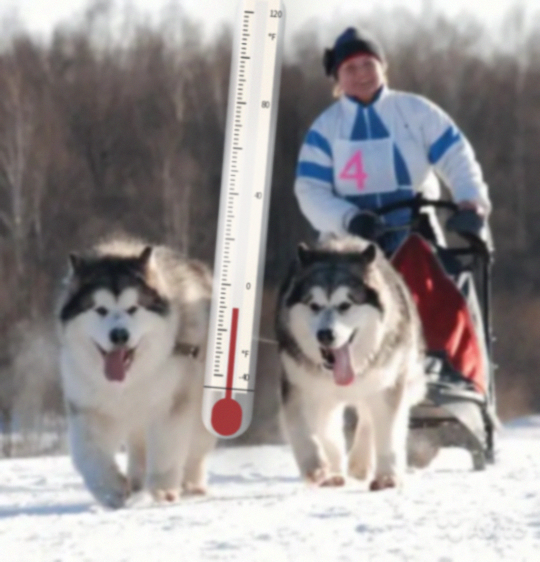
value=-10 unit=°F
